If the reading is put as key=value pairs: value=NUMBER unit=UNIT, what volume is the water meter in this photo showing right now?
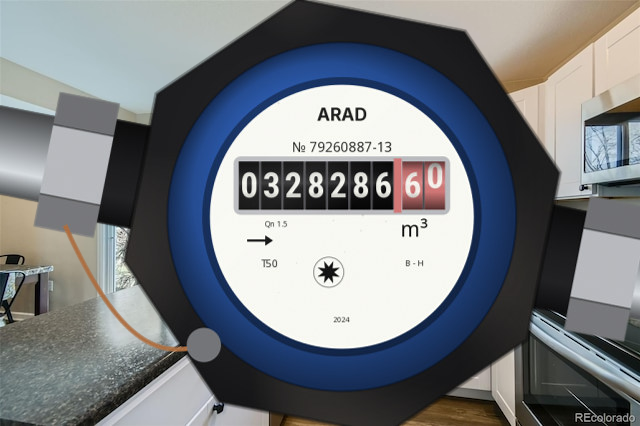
value=328286.60 unit=m³
